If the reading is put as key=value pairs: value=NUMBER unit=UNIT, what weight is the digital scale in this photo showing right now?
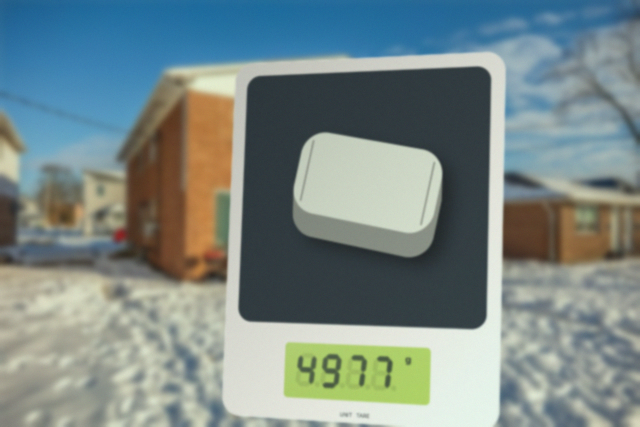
value=4977 unit=g
